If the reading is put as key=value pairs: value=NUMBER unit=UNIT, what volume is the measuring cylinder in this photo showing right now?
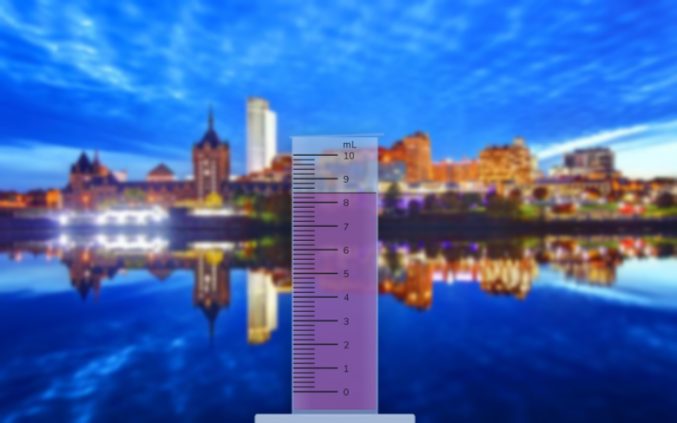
value=8.4 unit=mL
